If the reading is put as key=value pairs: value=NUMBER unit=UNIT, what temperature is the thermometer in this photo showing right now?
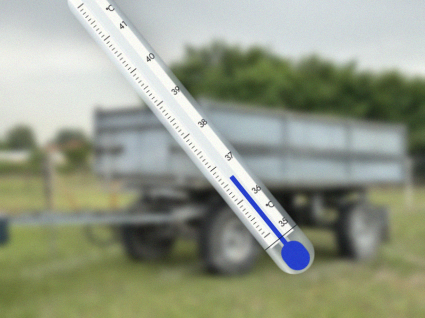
value=36.6 unit=°C
